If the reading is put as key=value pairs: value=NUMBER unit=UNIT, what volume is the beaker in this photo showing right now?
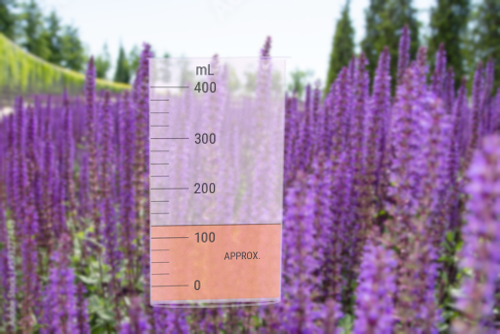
value=125 unit=mL
